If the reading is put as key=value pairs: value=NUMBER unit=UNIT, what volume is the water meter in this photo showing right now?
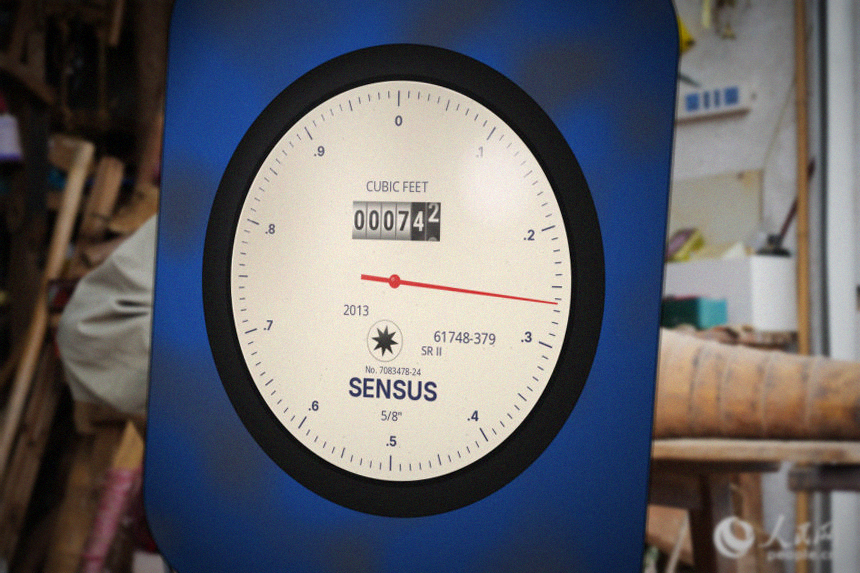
value=742.26 unit=ft³
